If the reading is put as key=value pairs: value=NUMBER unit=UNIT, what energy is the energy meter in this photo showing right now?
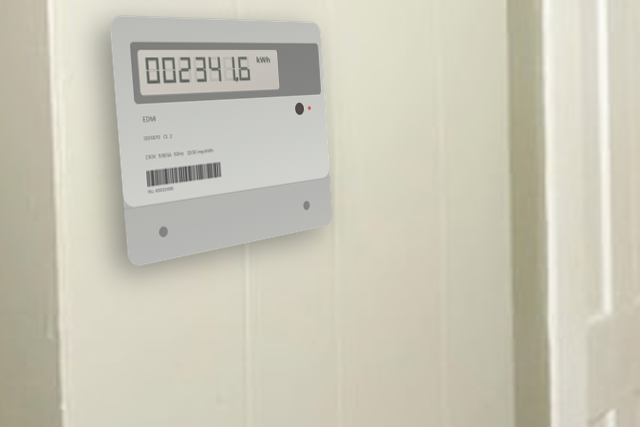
value=2341.6 unit=kWh
